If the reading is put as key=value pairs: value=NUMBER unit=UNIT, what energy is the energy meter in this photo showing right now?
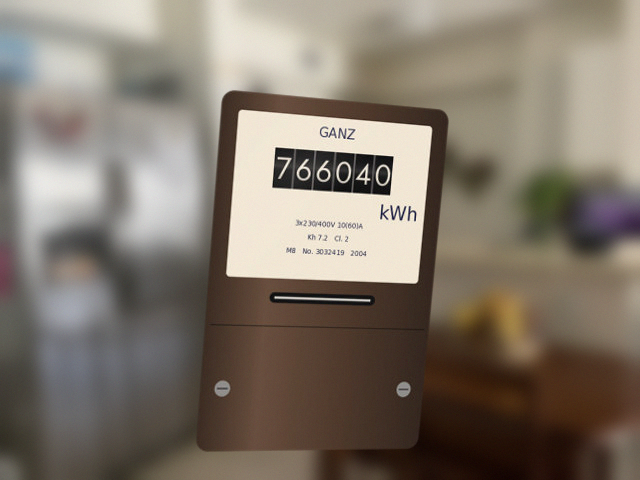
value=766040 unit=kWh
